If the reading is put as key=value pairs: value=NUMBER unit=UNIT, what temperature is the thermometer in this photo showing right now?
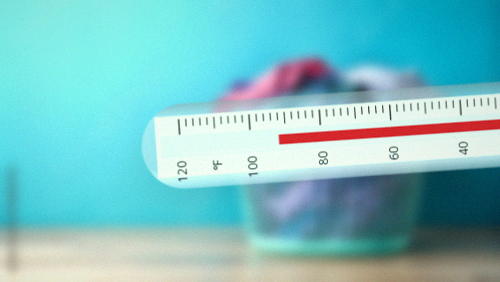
value=92 unit=°F
